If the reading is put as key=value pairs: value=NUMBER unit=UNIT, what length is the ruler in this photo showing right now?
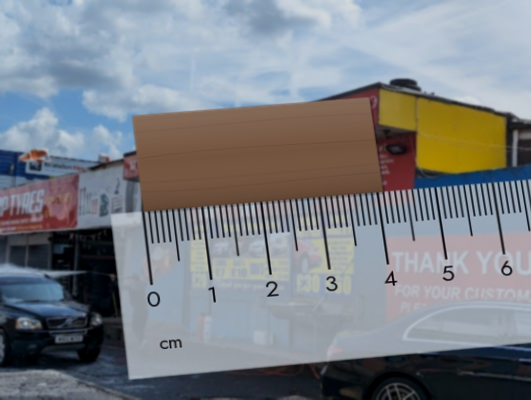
value=4.1 unit=cm
